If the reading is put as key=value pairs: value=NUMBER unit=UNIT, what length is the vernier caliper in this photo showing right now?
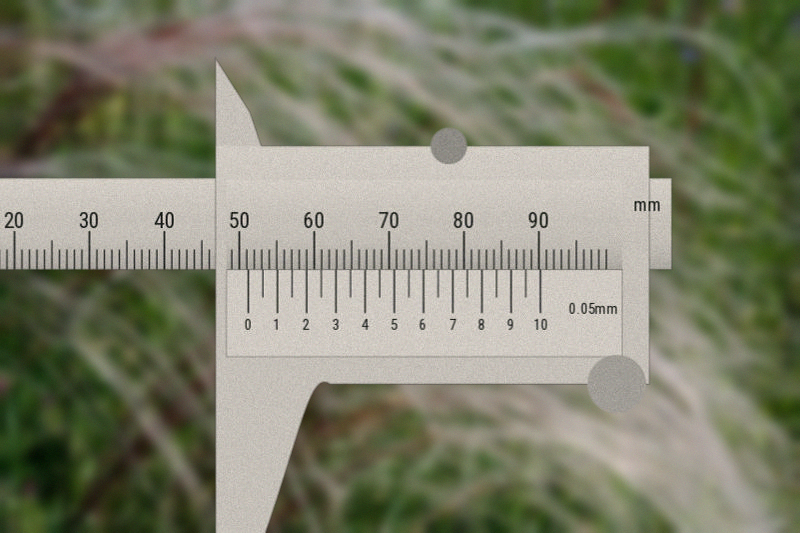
value=51.2 unit=mm
